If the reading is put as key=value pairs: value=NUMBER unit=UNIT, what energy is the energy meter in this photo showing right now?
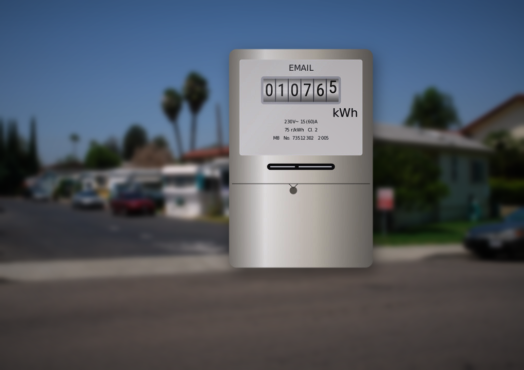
value=10765 unit=kWh
